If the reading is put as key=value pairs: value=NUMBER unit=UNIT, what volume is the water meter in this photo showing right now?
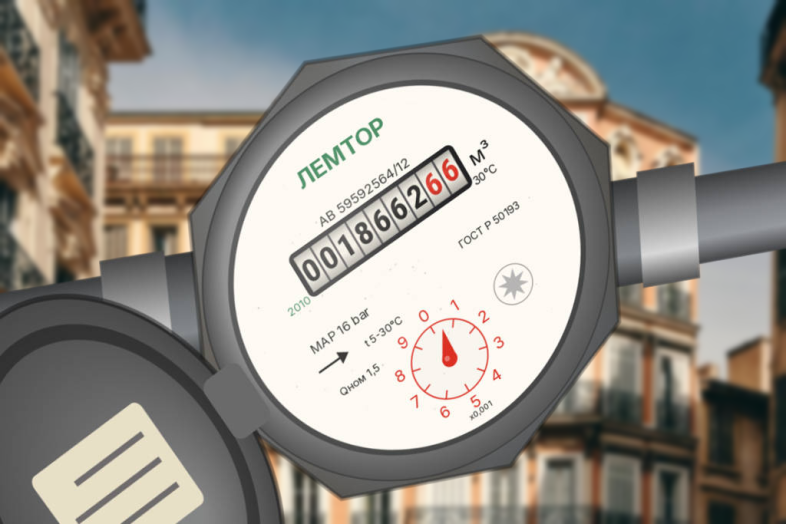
value=18662.660 unit=m³
